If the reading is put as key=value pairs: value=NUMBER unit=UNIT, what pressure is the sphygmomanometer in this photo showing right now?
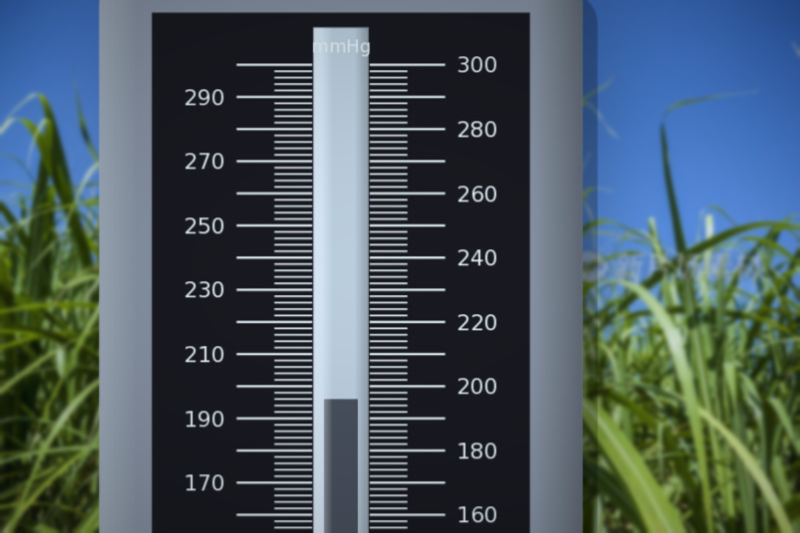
value=196 unit=mmHg
